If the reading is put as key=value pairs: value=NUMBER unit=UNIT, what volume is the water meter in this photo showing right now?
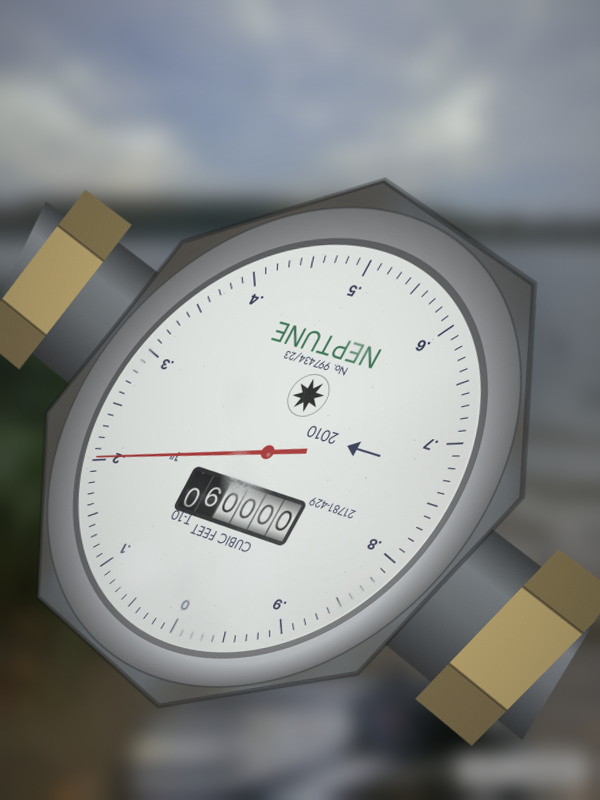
value=90.20 unit=ft³
